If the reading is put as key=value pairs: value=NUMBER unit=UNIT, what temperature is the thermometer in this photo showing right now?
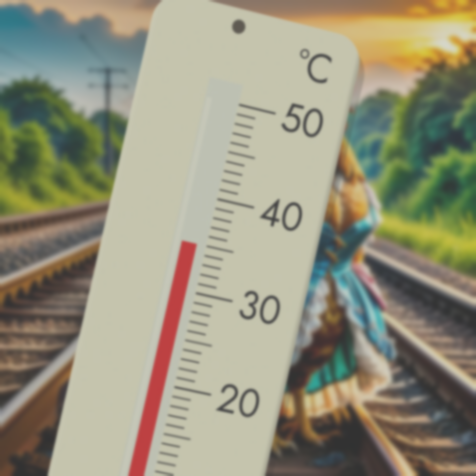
value=35 unit=°C
